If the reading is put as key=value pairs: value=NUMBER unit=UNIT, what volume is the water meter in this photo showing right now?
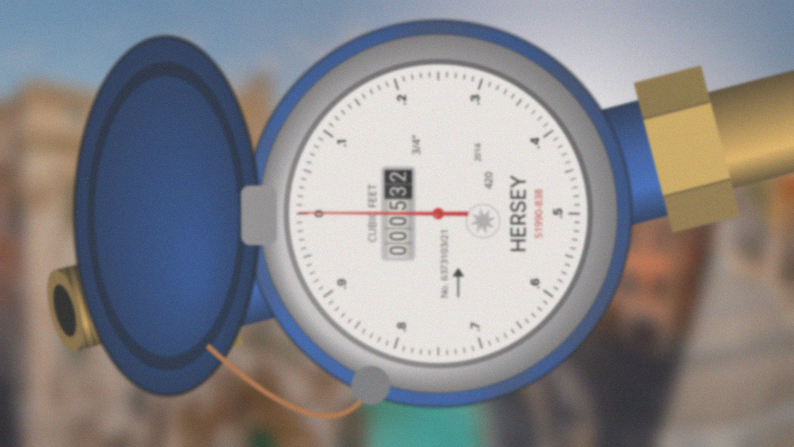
value=532.00 unit=ft³
